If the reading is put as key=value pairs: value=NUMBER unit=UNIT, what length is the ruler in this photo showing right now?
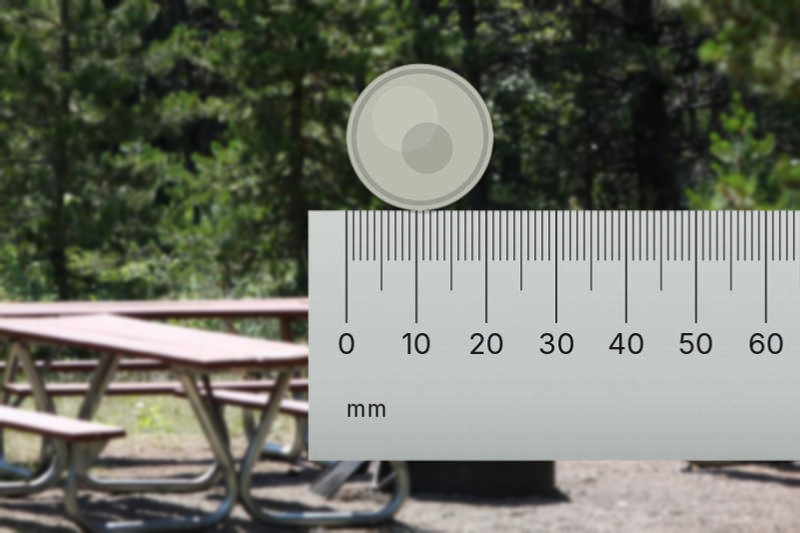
value=21 unit=mm
